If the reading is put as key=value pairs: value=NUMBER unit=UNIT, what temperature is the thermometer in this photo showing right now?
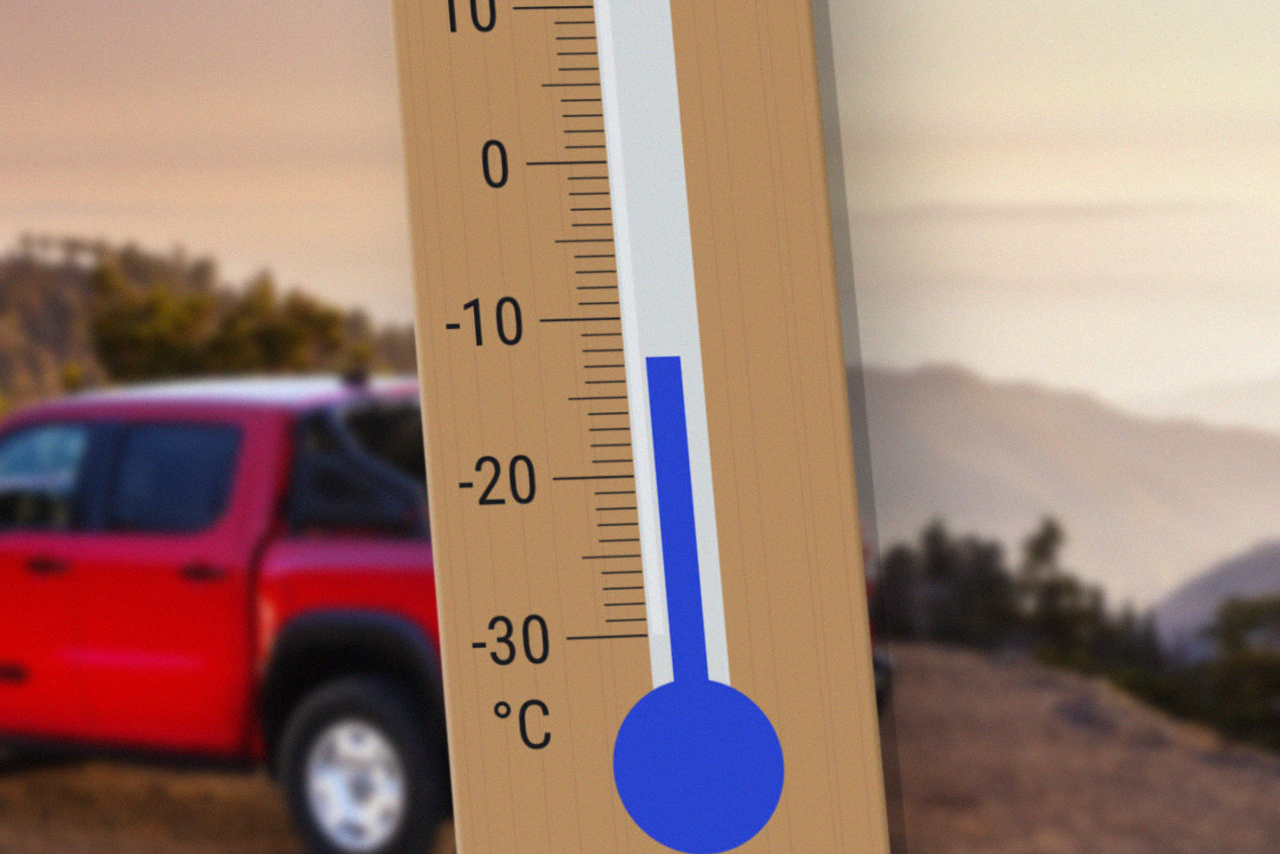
value=-12.5 unit=°C
